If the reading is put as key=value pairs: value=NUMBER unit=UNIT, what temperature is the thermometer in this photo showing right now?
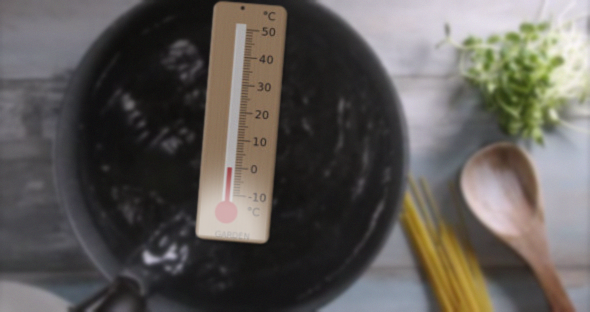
value=0 unit=°C
